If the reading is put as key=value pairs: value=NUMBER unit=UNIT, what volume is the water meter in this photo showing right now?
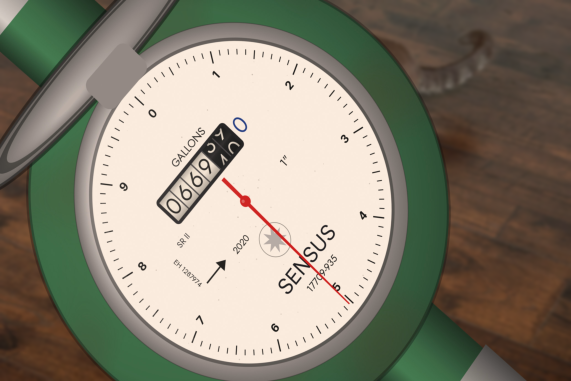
value=669395.0 unit=gal
